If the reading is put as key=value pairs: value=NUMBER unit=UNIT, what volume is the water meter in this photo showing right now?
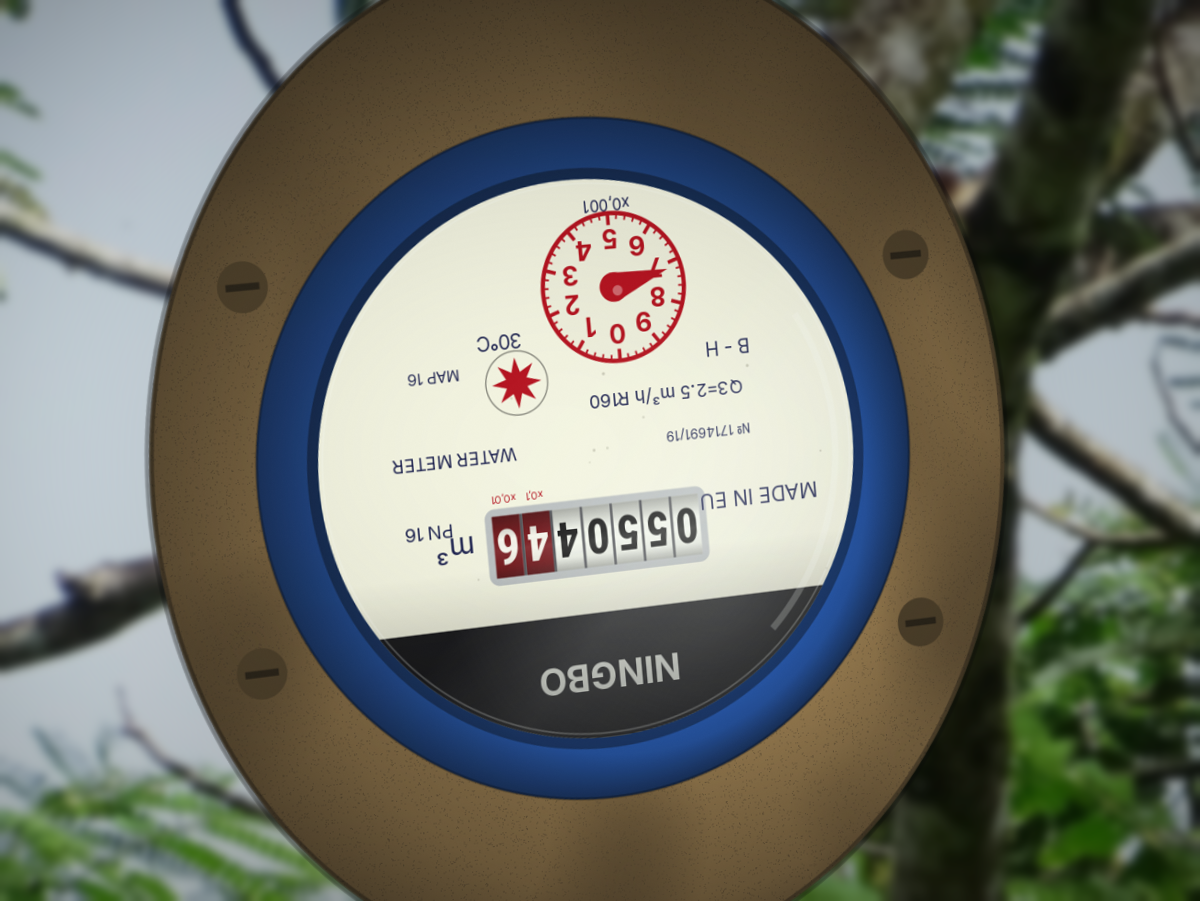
value=5504.467 unit=m³
